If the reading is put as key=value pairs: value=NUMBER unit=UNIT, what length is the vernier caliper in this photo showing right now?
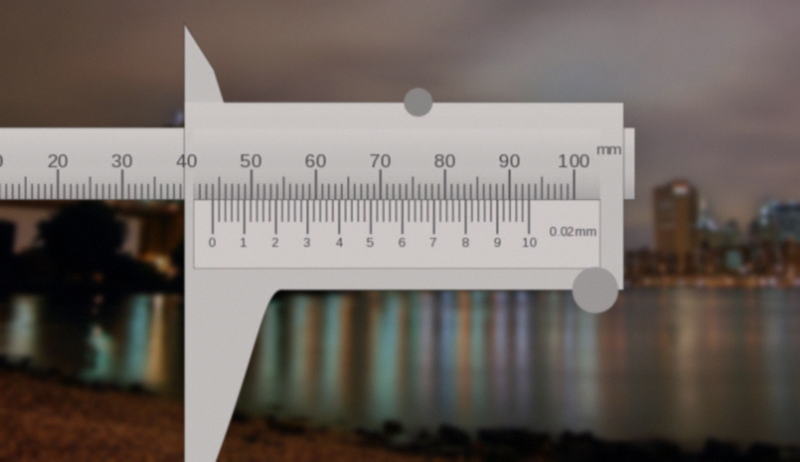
value=44.0 unit=mm
